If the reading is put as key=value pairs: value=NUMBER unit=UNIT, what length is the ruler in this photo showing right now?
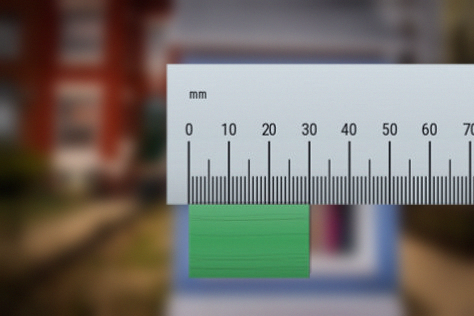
value=30 unit=mm
